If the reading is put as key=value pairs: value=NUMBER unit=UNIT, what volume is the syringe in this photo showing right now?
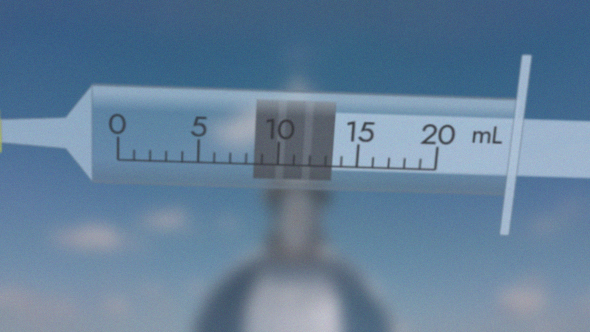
value=8.5 unit=mL
